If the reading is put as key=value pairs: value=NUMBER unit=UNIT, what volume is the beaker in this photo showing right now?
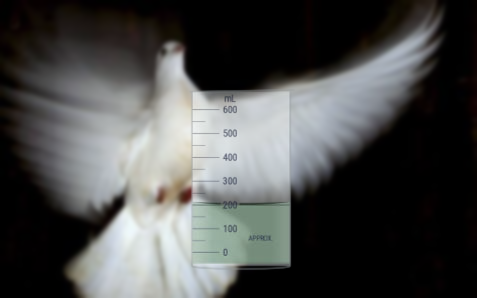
value=200 unit=mL
